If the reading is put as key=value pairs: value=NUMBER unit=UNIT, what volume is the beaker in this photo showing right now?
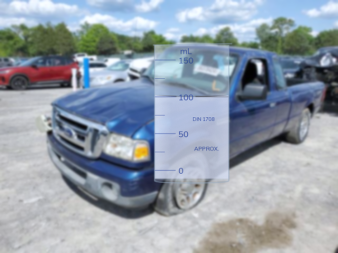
value=100 unit=mL
